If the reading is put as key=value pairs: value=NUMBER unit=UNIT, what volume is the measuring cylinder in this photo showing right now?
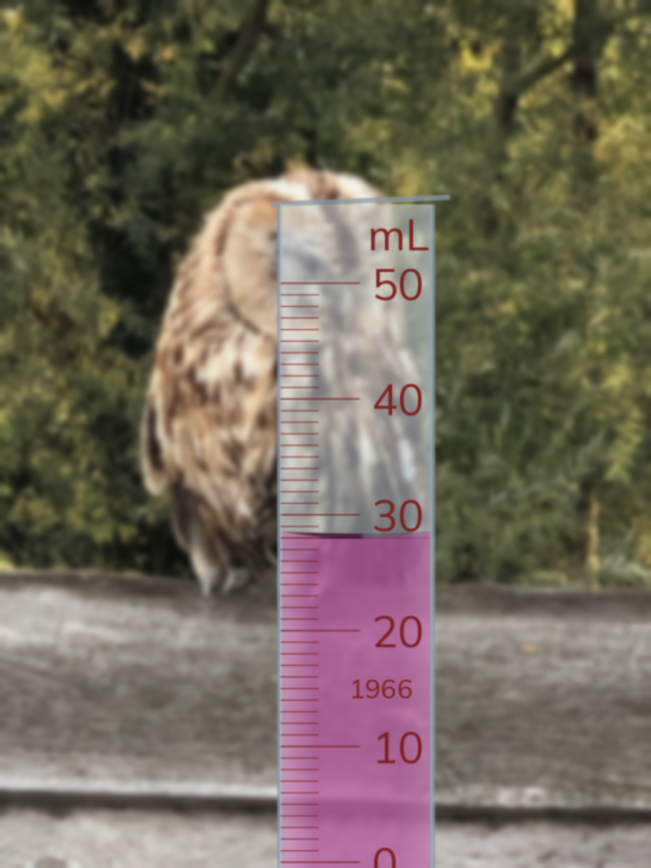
value=28 unit=mL
